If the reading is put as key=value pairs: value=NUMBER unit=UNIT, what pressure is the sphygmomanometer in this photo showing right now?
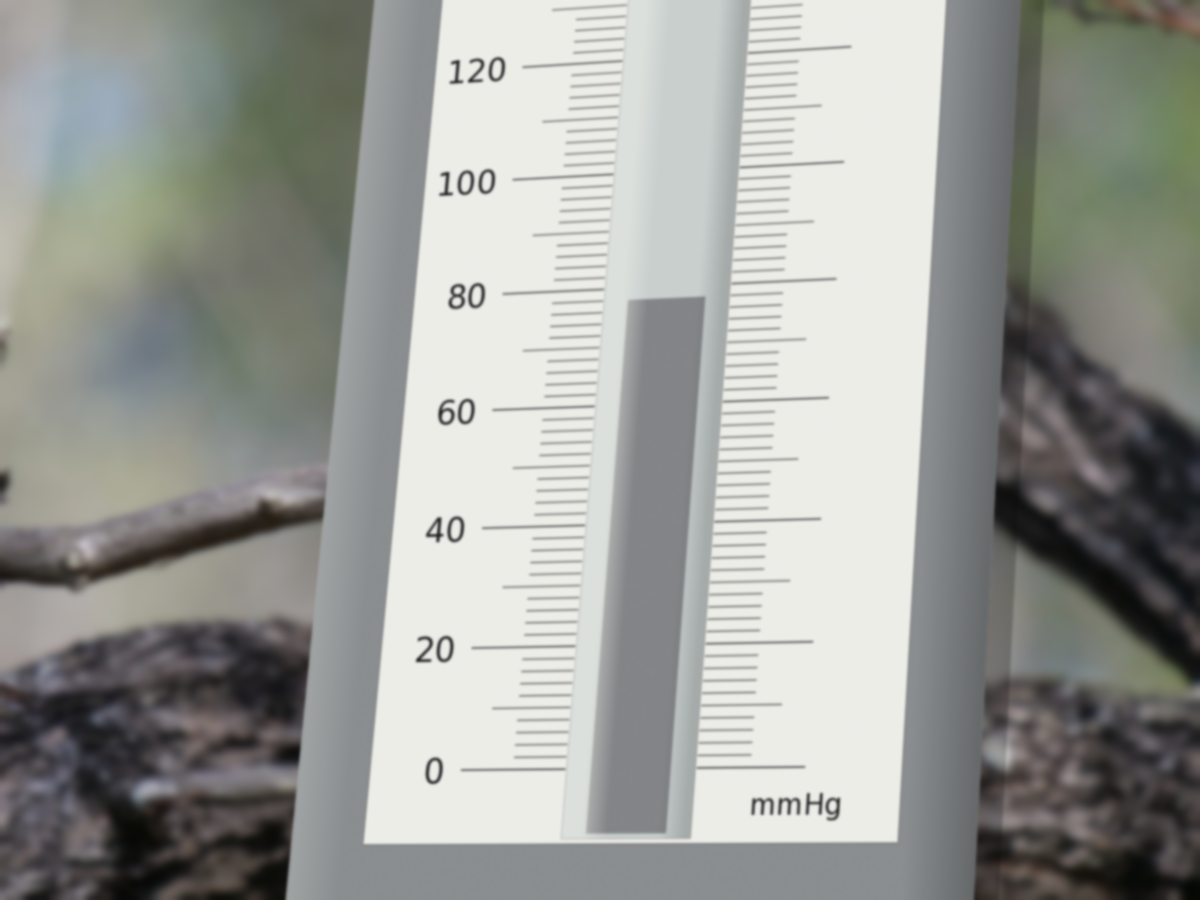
value=78 unit=mmHg
